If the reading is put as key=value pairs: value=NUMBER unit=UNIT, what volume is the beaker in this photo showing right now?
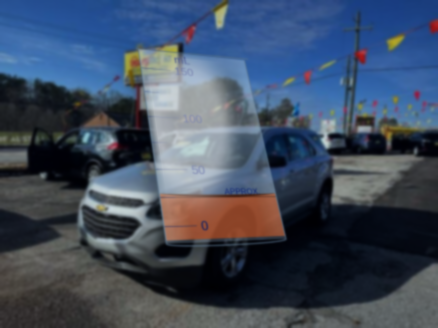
value=25 unit=mL
